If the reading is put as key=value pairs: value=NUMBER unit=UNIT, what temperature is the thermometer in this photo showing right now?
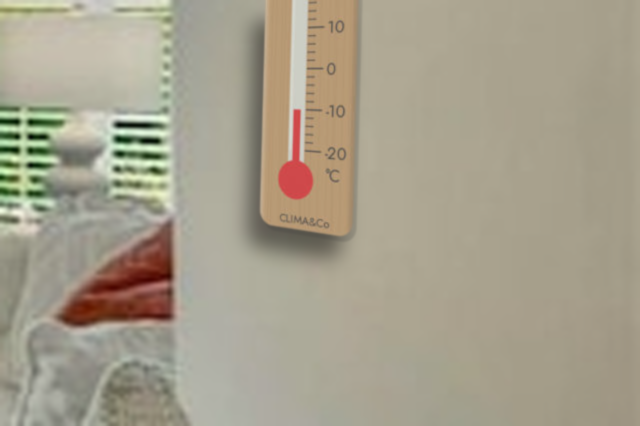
value=-10 unit=°C
